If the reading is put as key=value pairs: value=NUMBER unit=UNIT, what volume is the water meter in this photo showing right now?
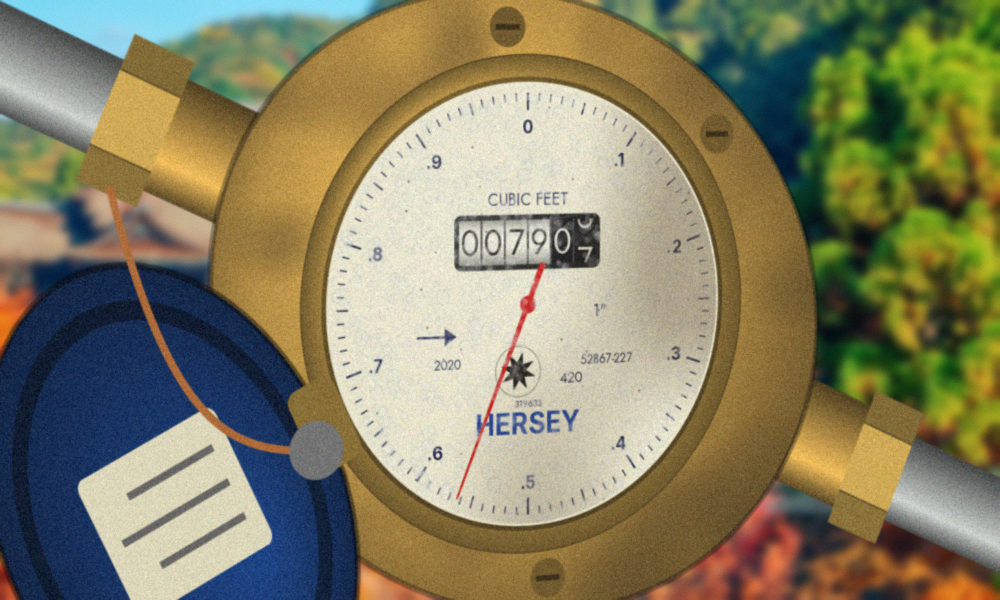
value=7906.56 unit=ft³
